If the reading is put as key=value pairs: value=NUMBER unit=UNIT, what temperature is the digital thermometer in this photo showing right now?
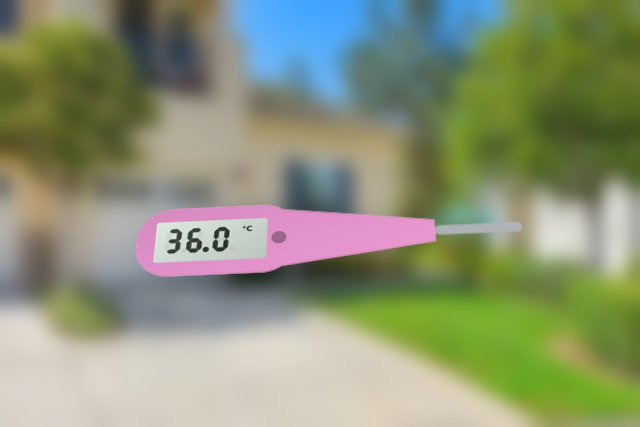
value=36.0 unit=°C
